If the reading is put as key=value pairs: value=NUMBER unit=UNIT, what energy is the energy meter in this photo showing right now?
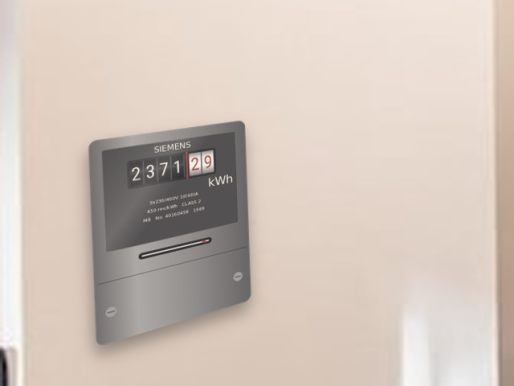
value=2371.29 unit=kWh
